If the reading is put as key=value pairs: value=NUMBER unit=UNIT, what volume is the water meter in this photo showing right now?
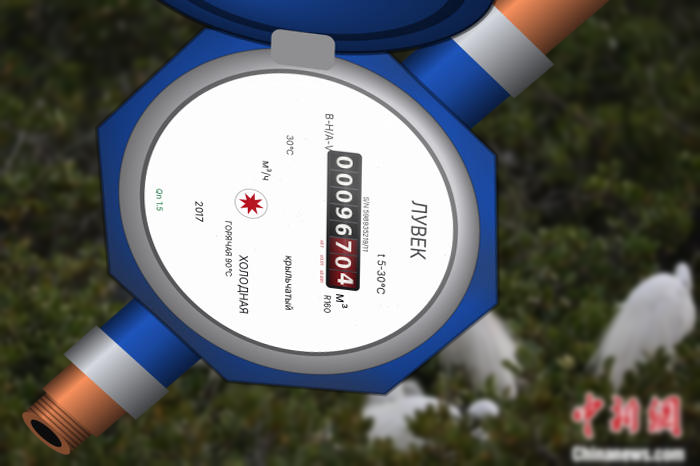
value=96.704 unit=m³
